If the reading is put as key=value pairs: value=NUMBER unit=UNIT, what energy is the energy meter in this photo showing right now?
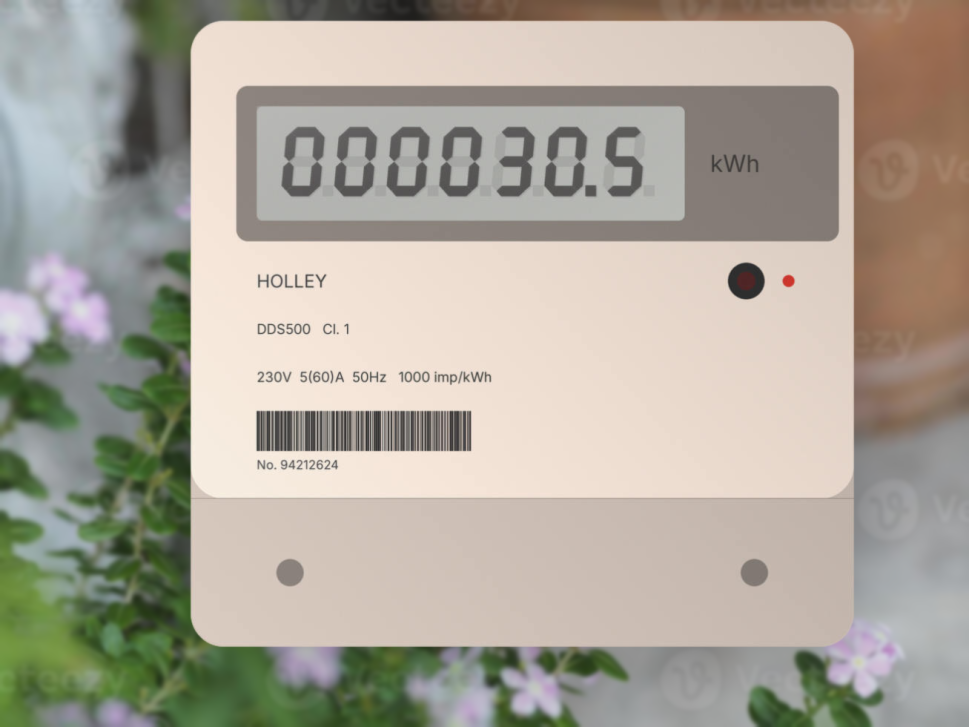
value=30.5 unit=kWh
